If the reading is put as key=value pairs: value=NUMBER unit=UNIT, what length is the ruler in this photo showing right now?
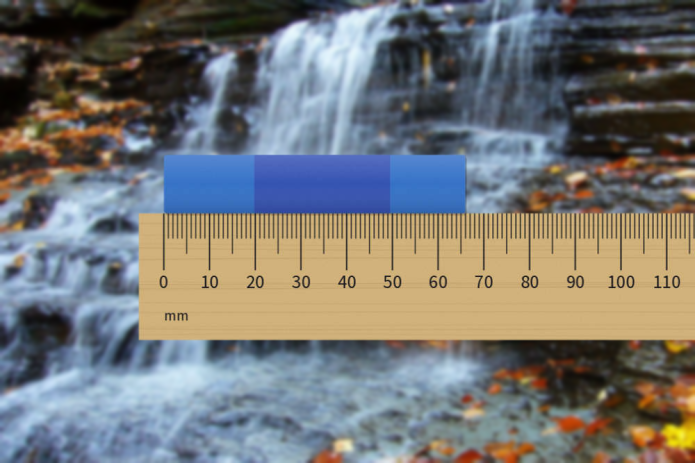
value=66 unit=mm
